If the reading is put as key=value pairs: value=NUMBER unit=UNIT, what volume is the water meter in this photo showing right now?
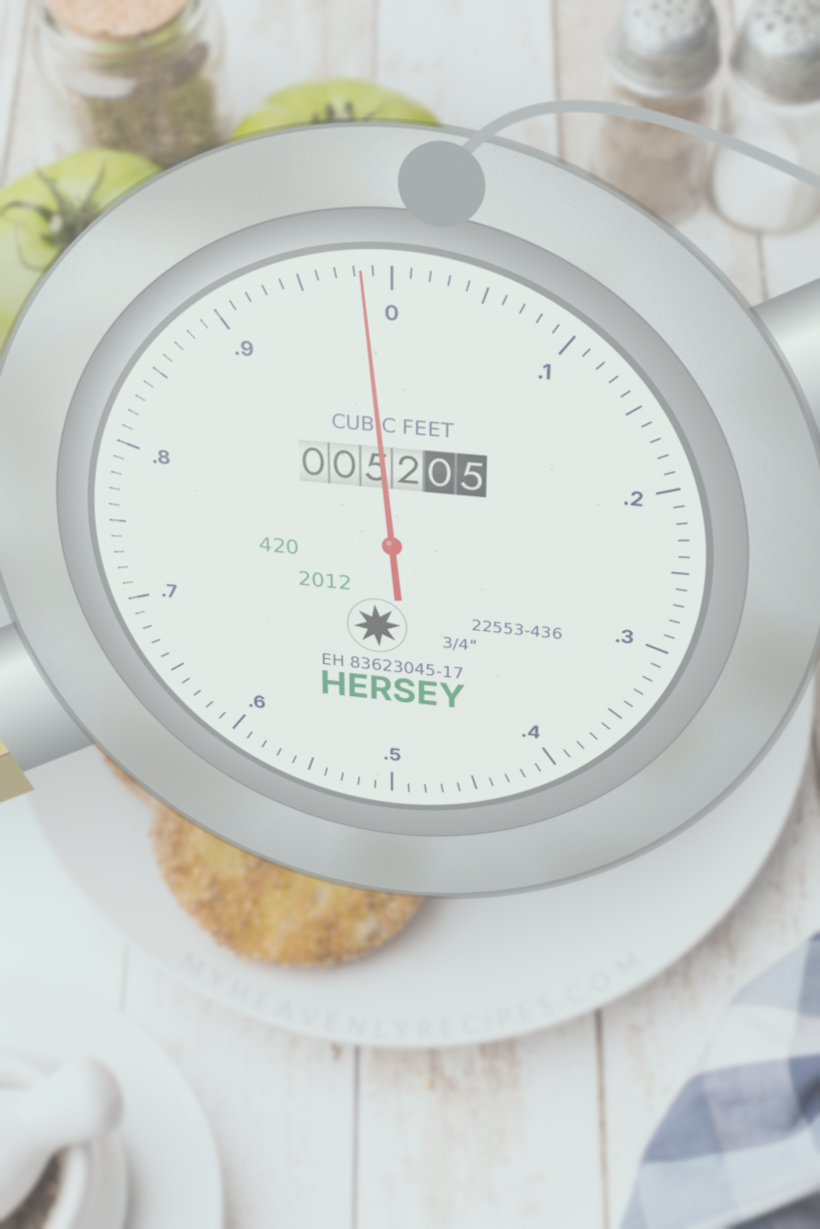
value=5204.98 unit=ft³
